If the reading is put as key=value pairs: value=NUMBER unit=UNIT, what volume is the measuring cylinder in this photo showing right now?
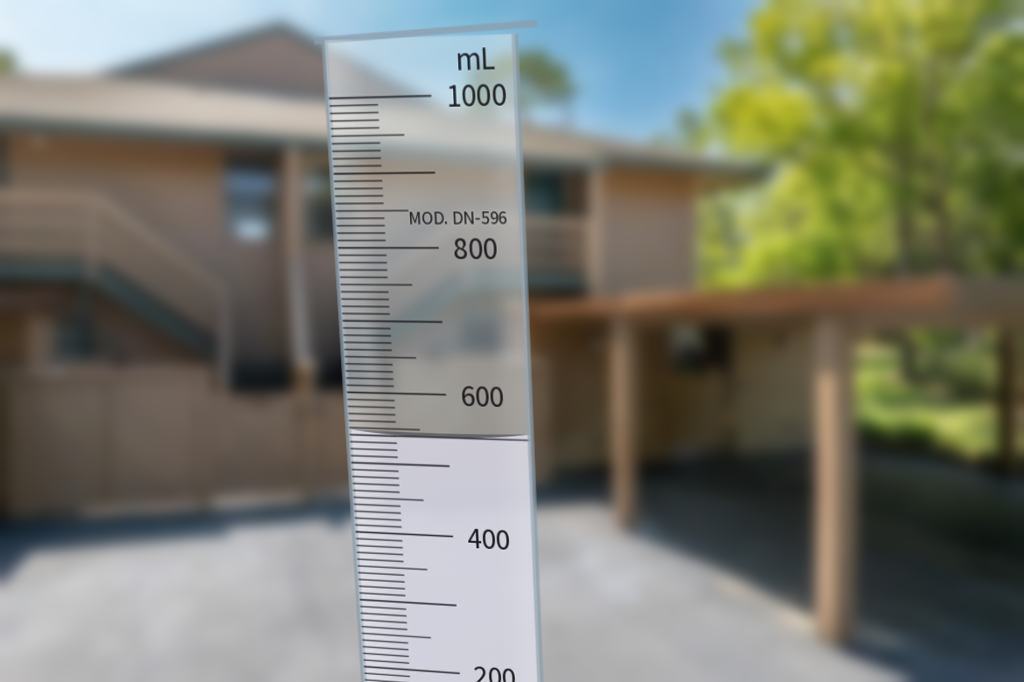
value=540 unit=mL
